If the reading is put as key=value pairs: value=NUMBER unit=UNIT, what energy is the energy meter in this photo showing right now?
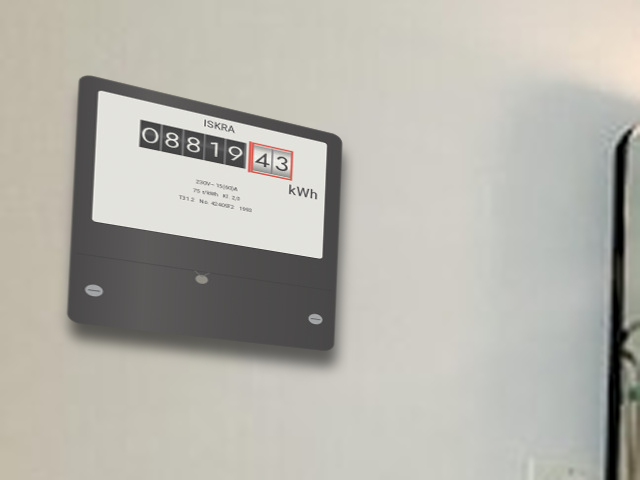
value=8819.43 unit=kWh
